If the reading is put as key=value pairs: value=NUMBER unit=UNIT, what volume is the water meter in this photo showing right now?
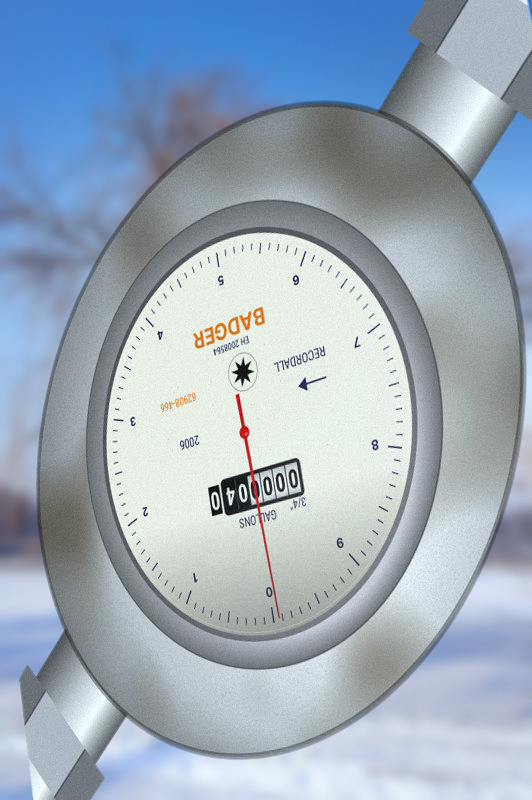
value=39.9 unit=gal
